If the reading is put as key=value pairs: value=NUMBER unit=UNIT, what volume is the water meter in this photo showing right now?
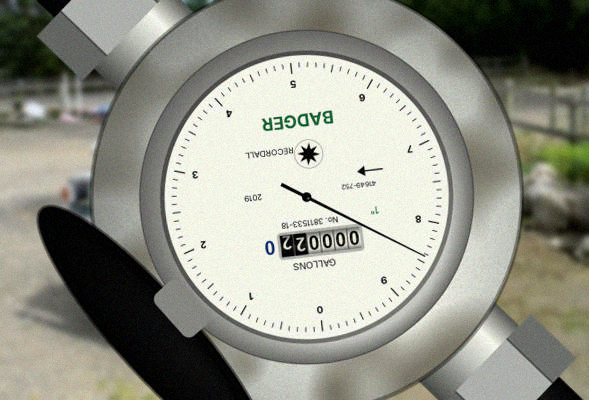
value=218.4 unit=gal
